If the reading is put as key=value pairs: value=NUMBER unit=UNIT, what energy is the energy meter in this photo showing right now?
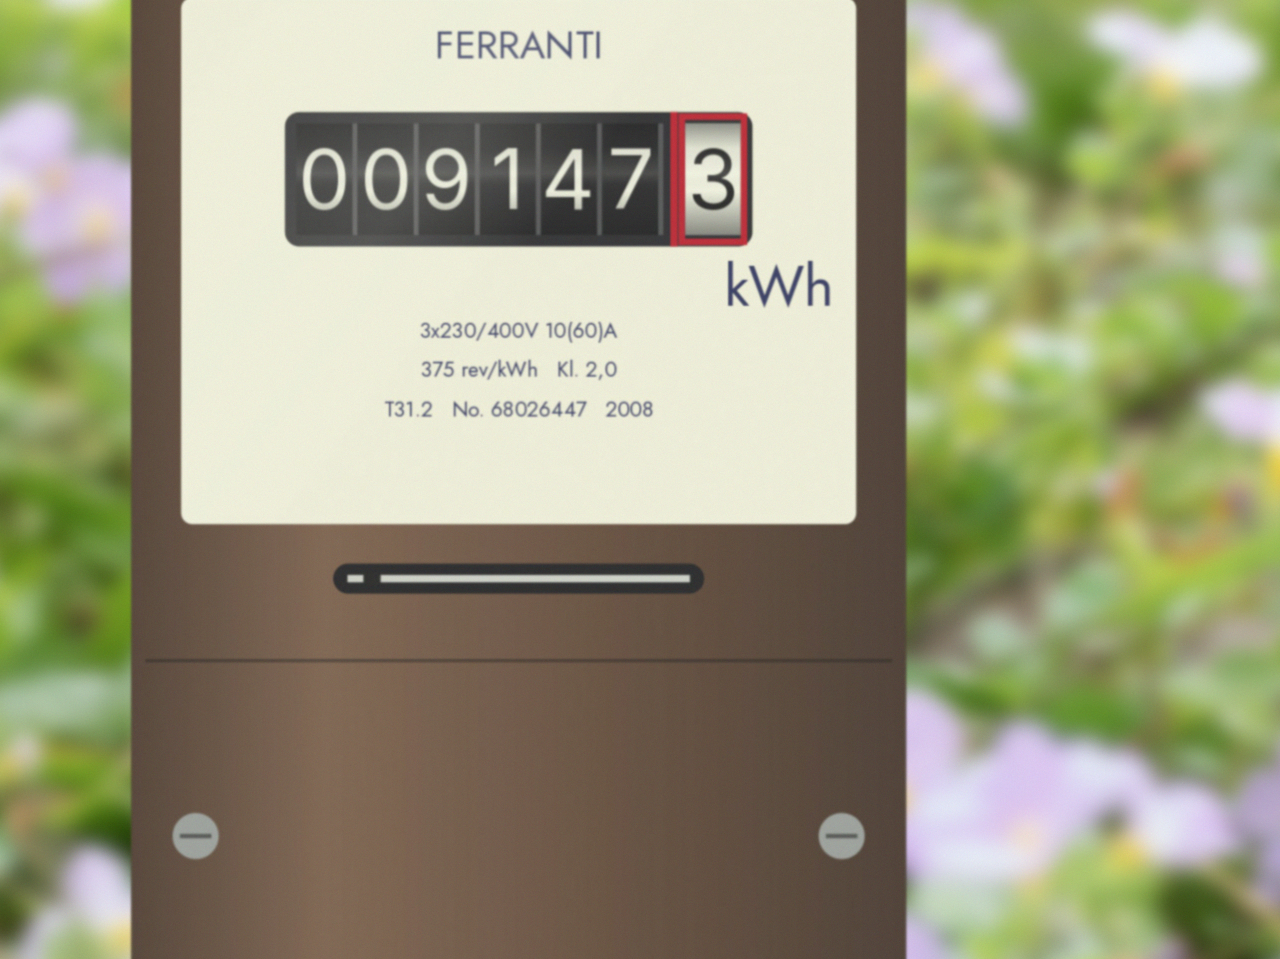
value=9147.3 unit=kWh
